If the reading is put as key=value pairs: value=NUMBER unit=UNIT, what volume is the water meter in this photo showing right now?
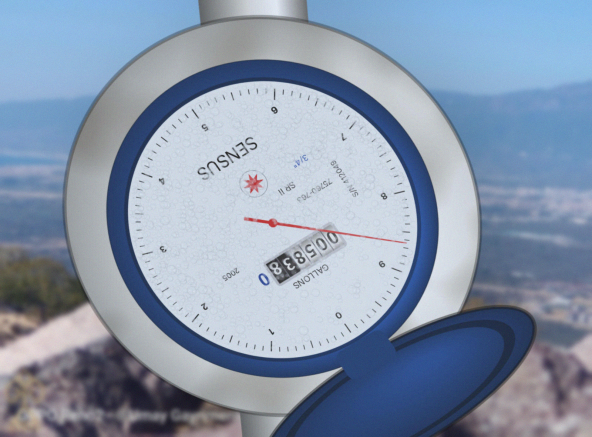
value=58378.6 unit=gal
